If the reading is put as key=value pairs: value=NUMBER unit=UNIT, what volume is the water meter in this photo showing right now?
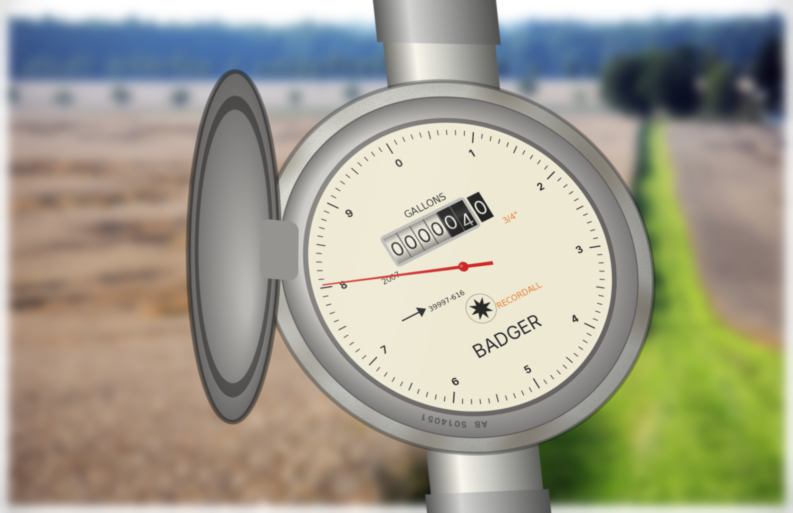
value=38.0 unit=gal
